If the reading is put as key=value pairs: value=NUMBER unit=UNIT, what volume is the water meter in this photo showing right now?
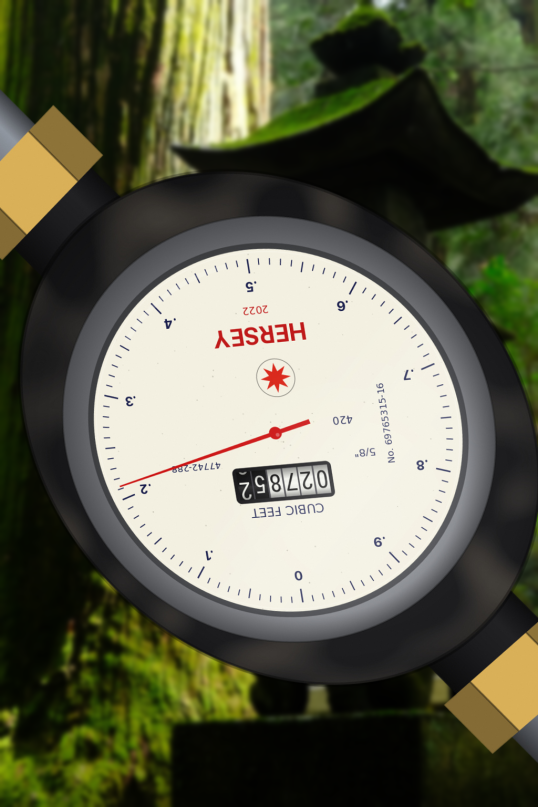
value=27852.21 unit=ft³
